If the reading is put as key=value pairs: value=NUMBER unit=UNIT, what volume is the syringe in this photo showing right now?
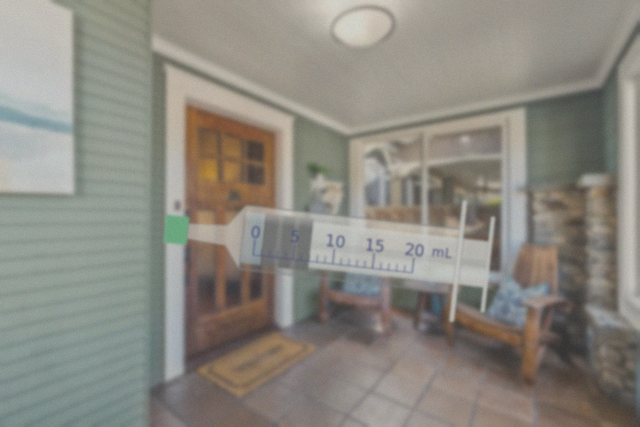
value=1 unit=mL
